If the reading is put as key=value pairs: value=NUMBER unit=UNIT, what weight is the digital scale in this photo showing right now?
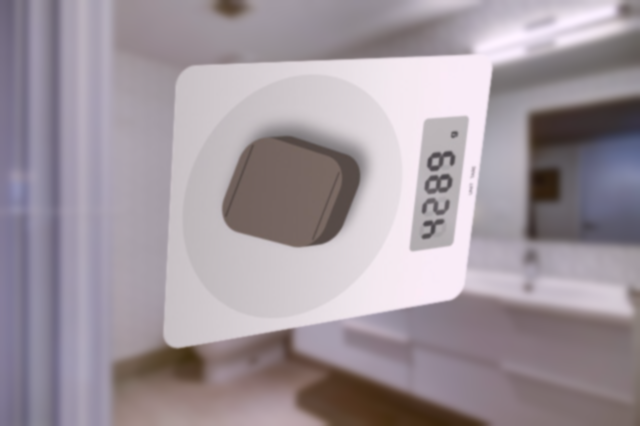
value=4289 unit=g
